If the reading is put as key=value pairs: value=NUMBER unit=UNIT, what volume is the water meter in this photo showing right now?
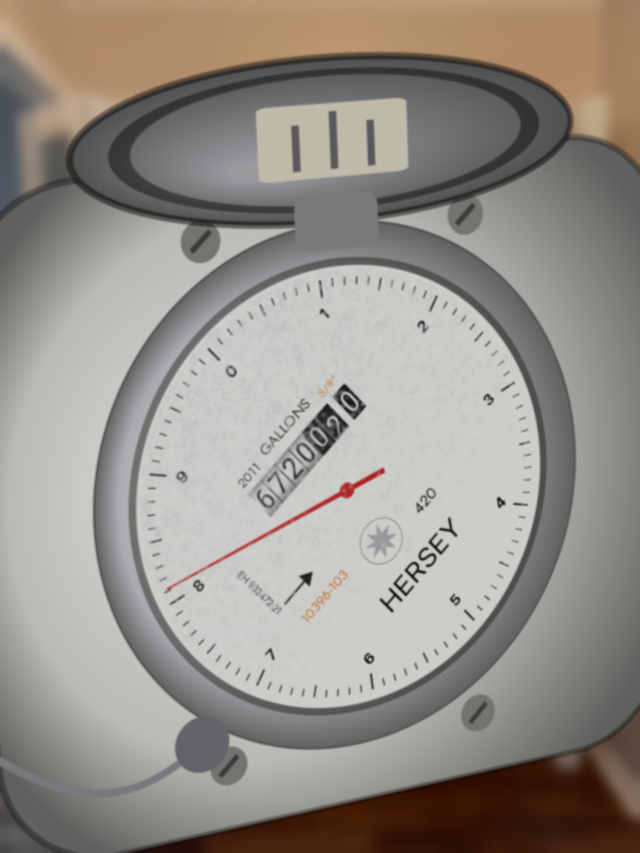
value=6720018.1 unit=gal
